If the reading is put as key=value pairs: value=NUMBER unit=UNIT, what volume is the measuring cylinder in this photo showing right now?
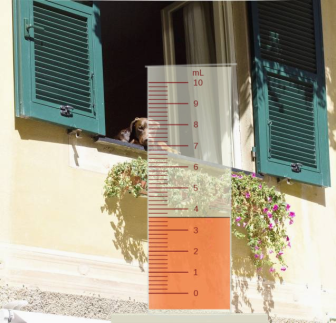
value=3.6 unit=mL
